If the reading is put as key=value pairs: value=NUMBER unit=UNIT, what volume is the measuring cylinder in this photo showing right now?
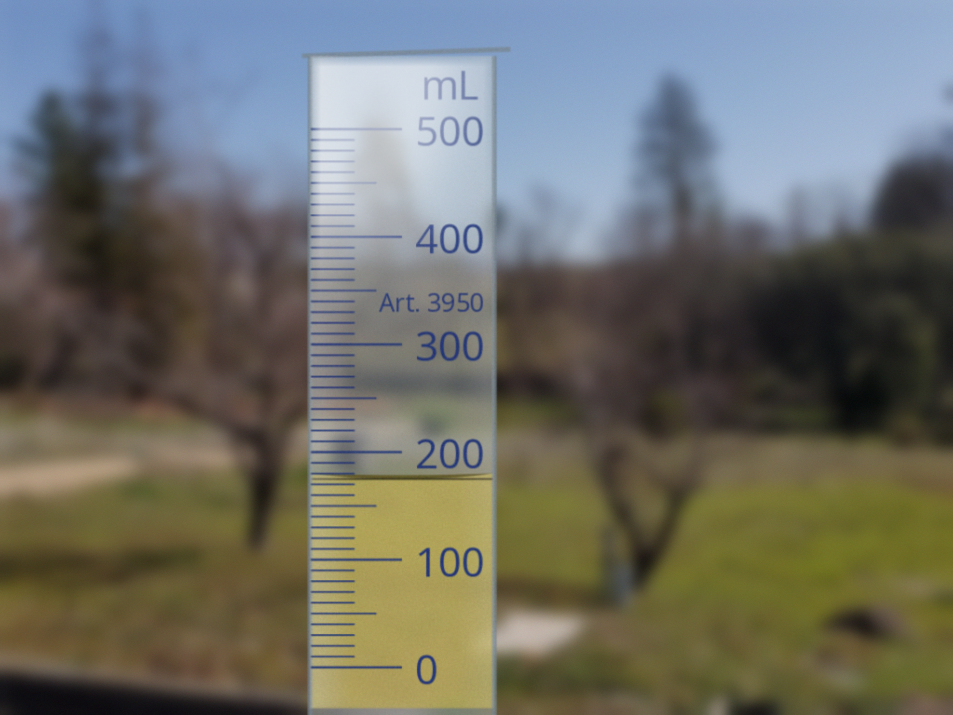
value=175 unit=mL
